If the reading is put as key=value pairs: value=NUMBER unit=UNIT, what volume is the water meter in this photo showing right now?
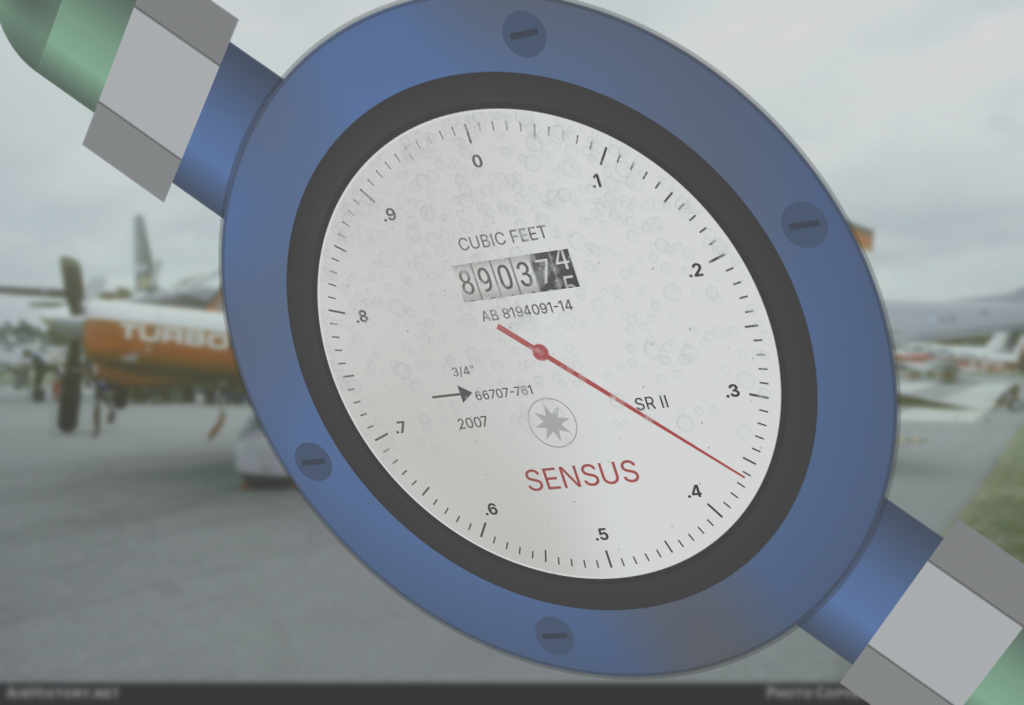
value=890374.36 unit=ft³
